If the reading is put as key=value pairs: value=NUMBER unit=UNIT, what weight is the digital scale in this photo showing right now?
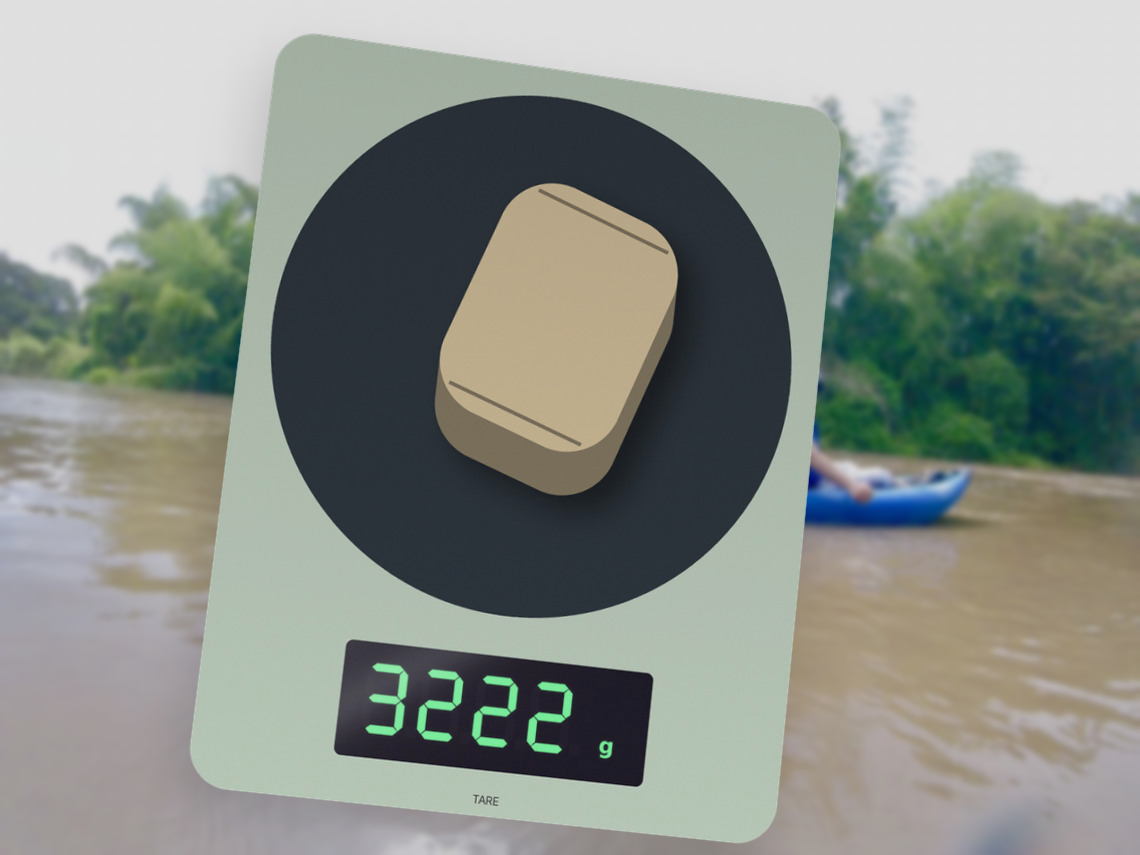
value=3222 unit=g
